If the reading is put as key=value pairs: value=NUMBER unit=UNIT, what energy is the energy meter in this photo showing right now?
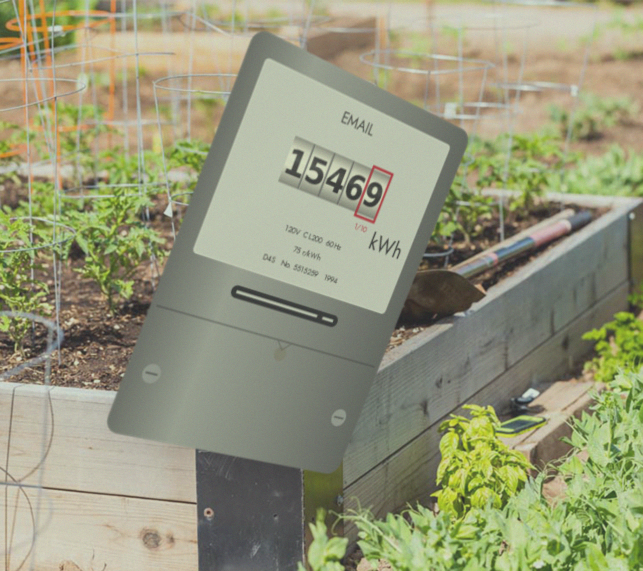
value=1546.9 unit=kWh
